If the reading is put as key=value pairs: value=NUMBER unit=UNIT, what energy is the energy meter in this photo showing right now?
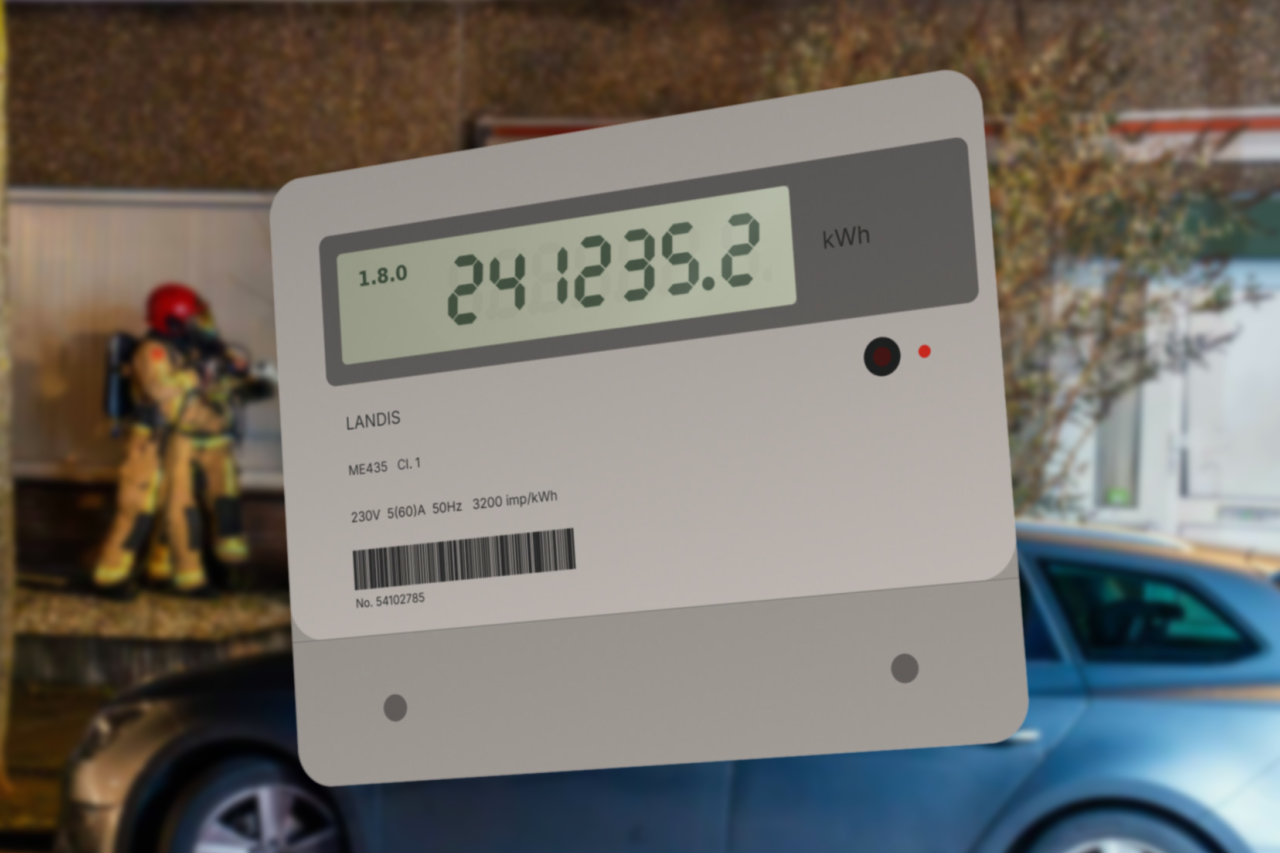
value=241235.2 unit=kWh
